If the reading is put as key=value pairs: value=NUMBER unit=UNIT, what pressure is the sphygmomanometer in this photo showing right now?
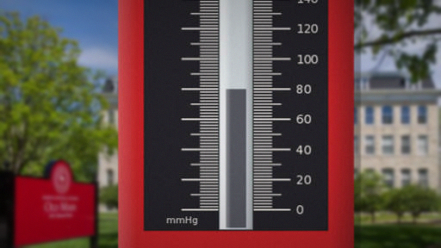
value=80 unit=mmHg
